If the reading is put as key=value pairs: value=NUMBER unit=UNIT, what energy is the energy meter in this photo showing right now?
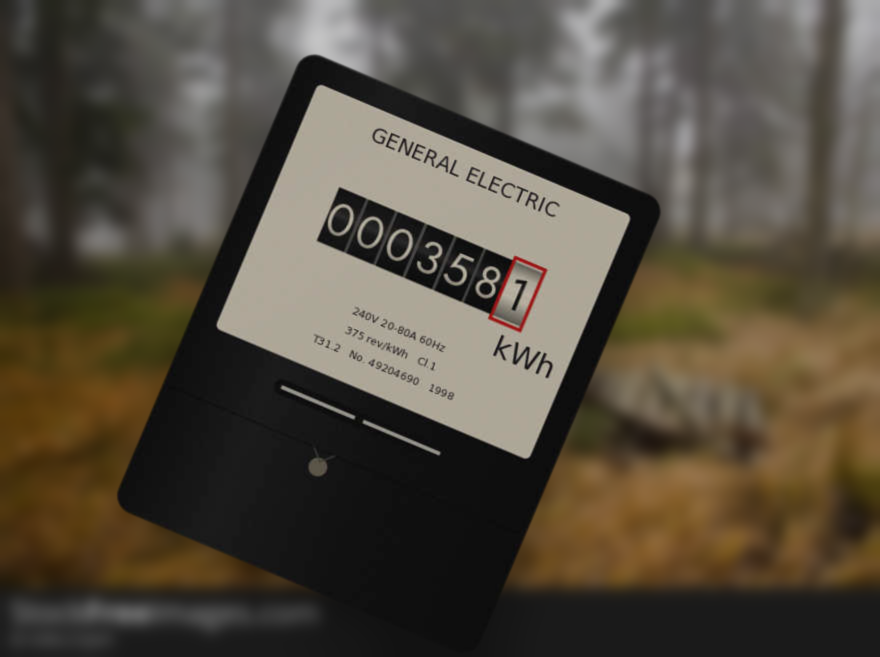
value=358.1 unit=kWh
